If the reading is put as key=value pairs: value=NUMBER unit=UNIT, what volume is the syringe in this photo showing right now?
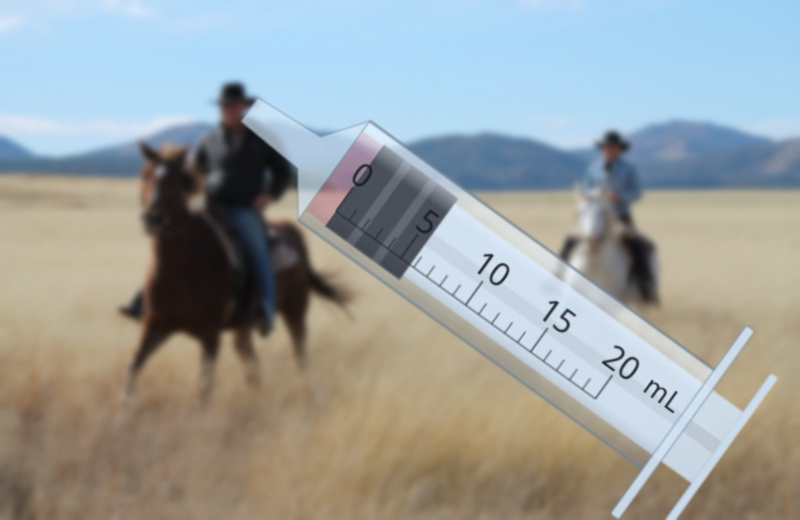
value=0 unit=mL
